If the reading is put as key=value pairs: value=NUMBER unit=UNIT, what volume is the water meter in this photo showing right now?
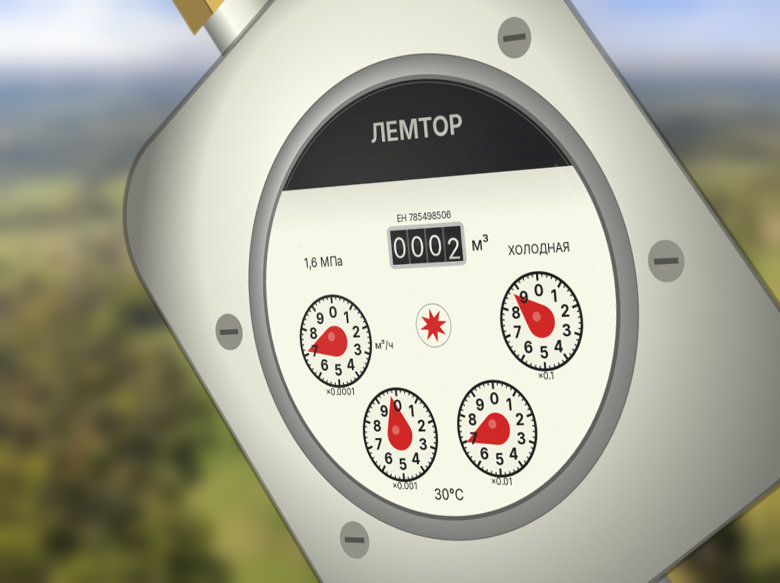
value=1.8697 unit=m³
